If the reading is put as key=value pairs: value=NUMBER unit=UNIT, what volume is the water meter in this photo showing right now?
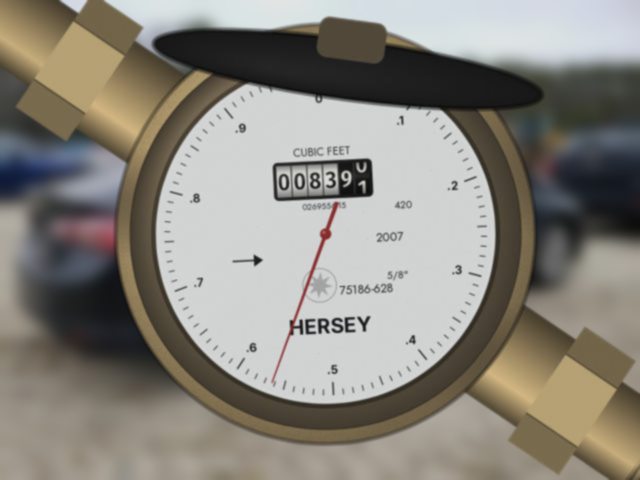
value=8390.56 unit=ft³
